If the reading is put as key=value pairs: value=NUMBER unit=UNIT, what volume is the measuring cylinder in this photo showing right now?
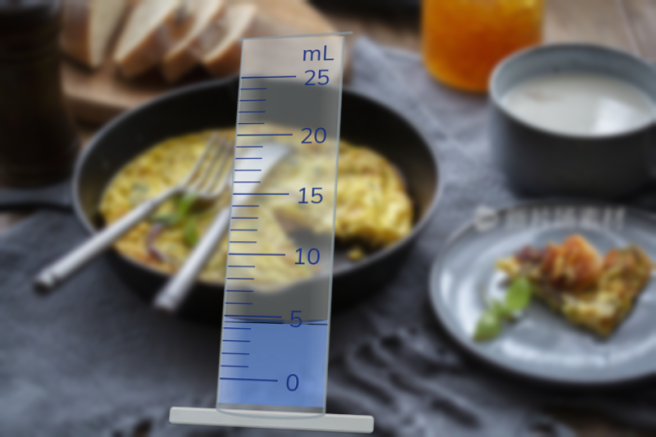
value=4.5 unit=mL
